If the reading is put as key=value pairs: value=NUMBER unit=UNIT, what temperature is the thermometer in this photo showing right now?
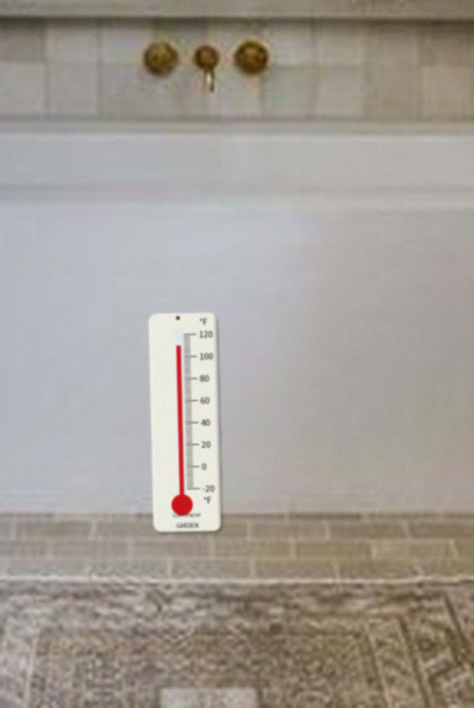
value=110 unit=°F
